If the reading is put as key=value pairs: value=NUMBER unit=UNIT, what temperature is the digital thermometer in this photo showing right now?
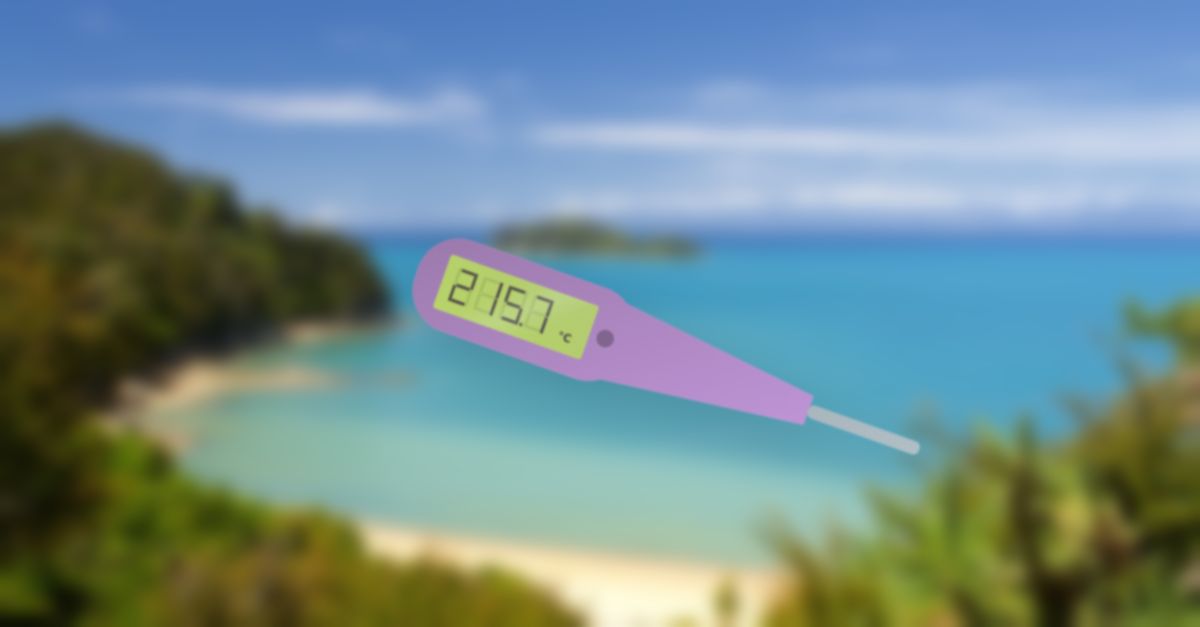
value=215.7 unit=°C
